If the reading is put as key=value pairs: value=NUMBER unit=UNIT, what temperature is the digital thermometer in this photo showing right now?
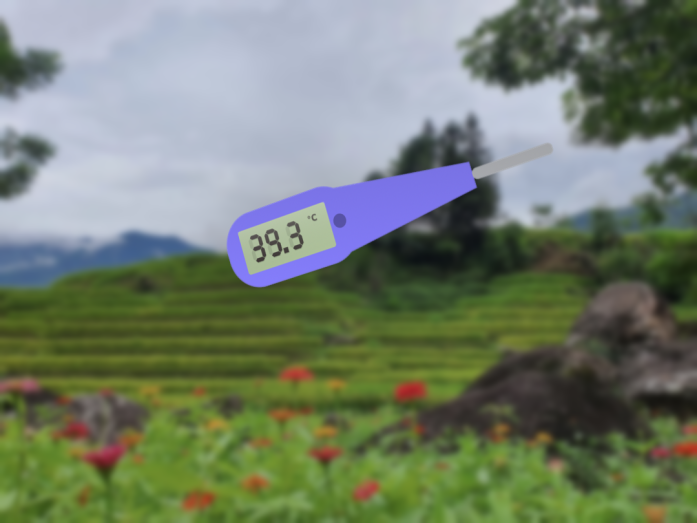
value=39.3 unit=°C
